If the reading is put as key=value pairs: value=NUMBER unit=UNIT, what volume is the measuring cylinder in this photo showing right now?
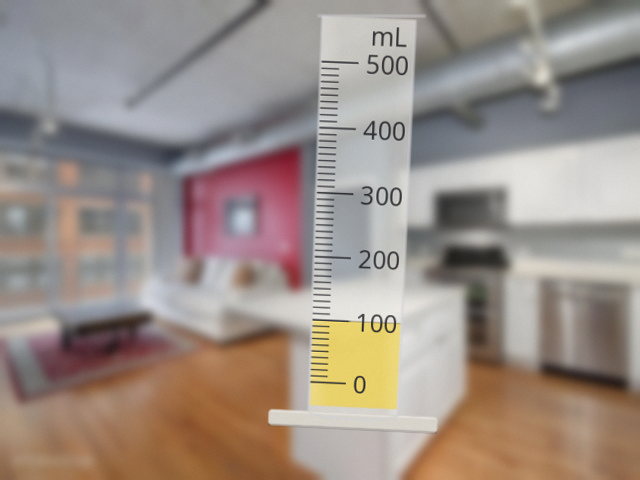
value=100 unit=mL
